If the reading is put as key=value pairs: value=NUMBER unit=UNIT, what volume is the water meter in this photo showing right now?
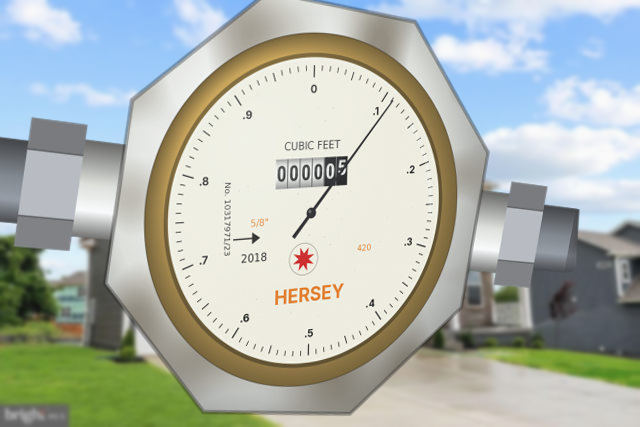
value=5.11 unit=ft³
